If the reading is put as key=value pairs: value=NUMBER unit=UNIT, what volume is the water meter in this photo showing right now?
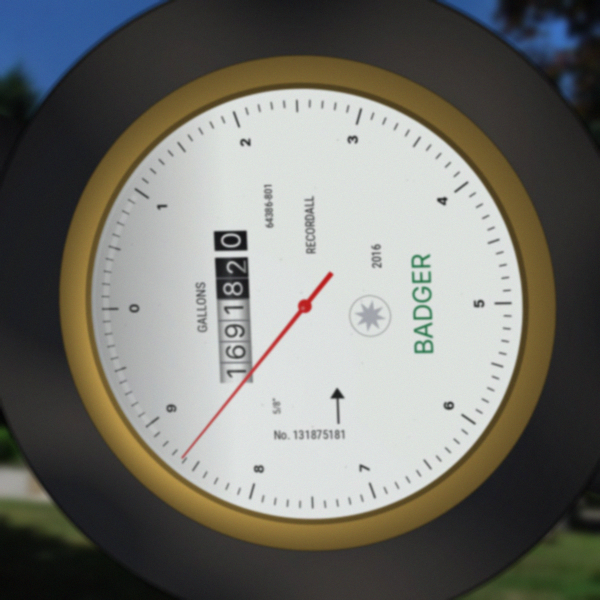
value=1691818.6 unit=gal
